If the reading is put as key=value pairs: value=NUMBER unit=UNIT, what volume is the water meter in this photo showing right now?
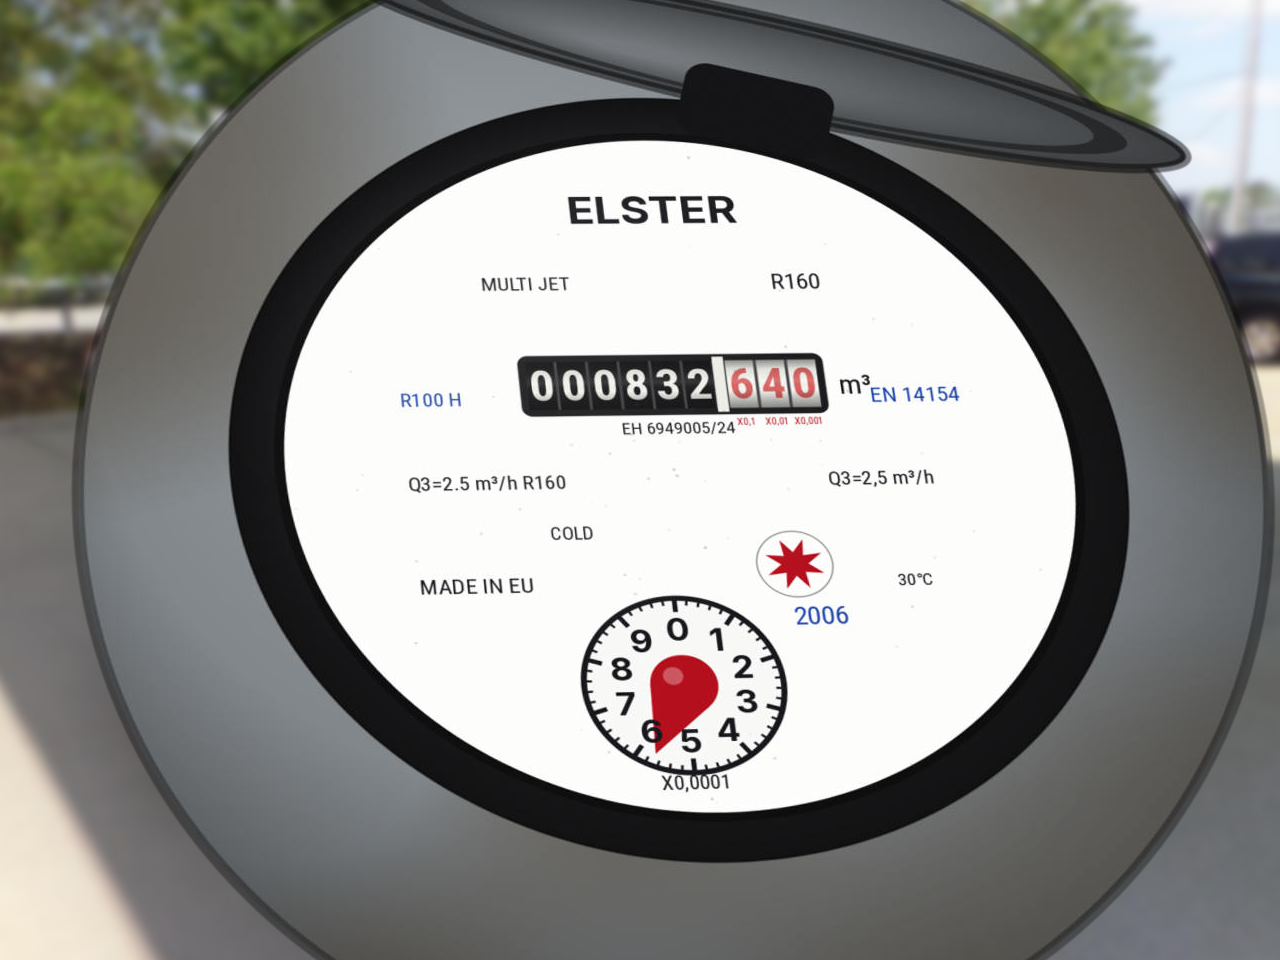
value=832.6405 unit=m³
